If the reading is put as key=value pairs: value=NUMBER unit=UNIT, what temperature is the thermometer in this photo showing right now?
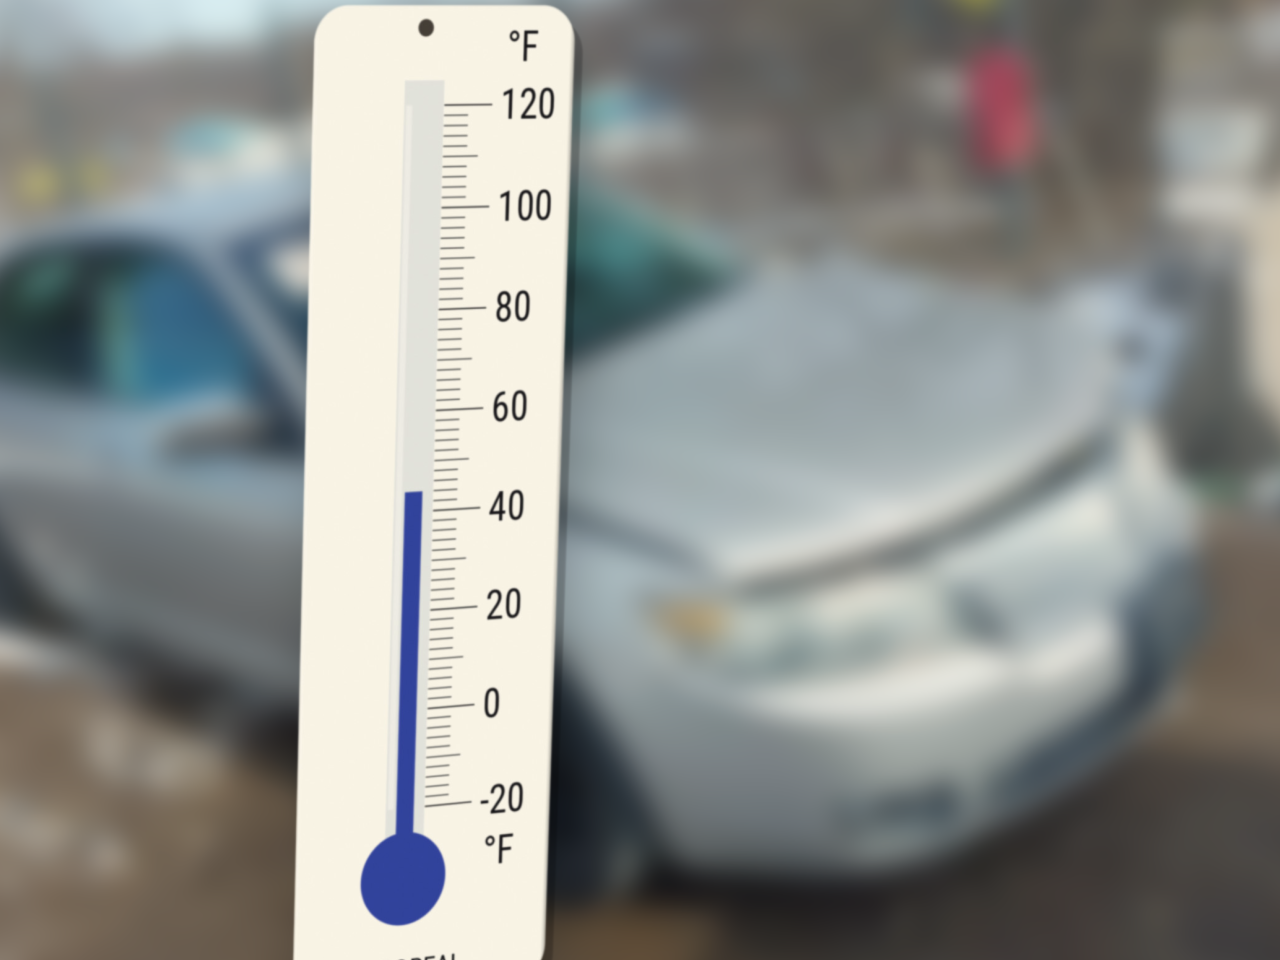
value=44 unit=°F
